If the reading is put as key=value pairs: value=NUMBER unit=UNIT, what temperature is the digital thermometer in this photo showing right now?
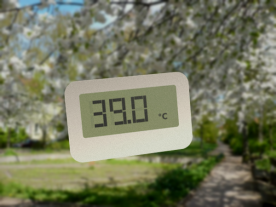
value=39.0 unit=°C
